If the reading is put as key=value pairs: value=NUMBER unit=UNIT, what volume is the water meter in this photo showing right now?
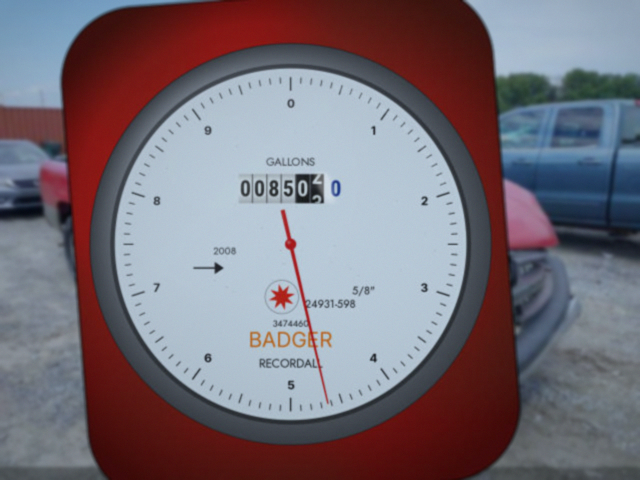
value=85024.6 unit=gal
